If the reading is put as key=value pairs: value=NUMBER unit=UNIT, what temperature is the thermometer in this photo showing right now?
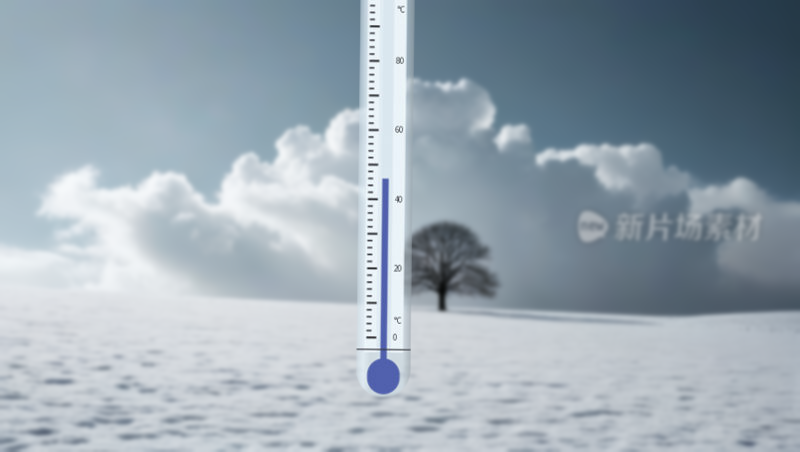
value=46 unit=°C
